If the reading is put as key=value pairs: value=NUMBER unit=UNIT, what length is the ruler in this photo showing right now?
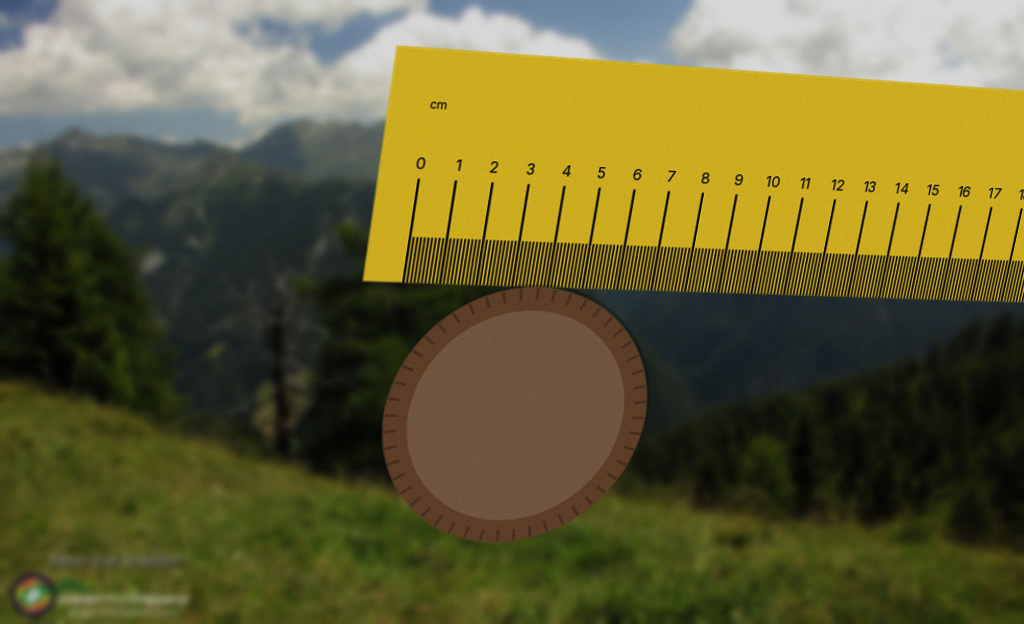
value=7.5 unit=cm
